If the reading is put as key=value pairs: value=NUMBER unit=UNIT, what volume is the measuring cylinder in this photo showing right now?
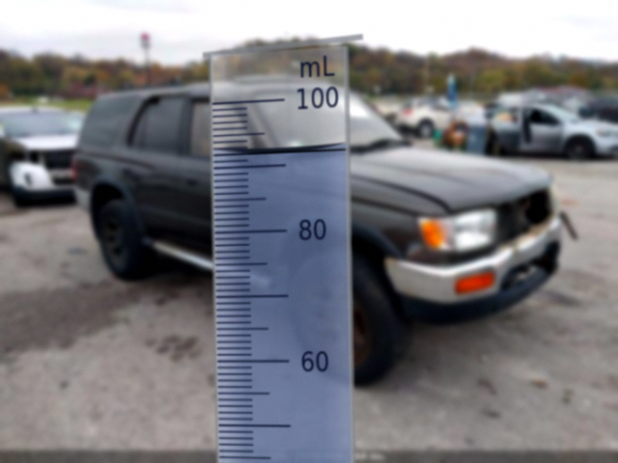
value=92 unit=mL
